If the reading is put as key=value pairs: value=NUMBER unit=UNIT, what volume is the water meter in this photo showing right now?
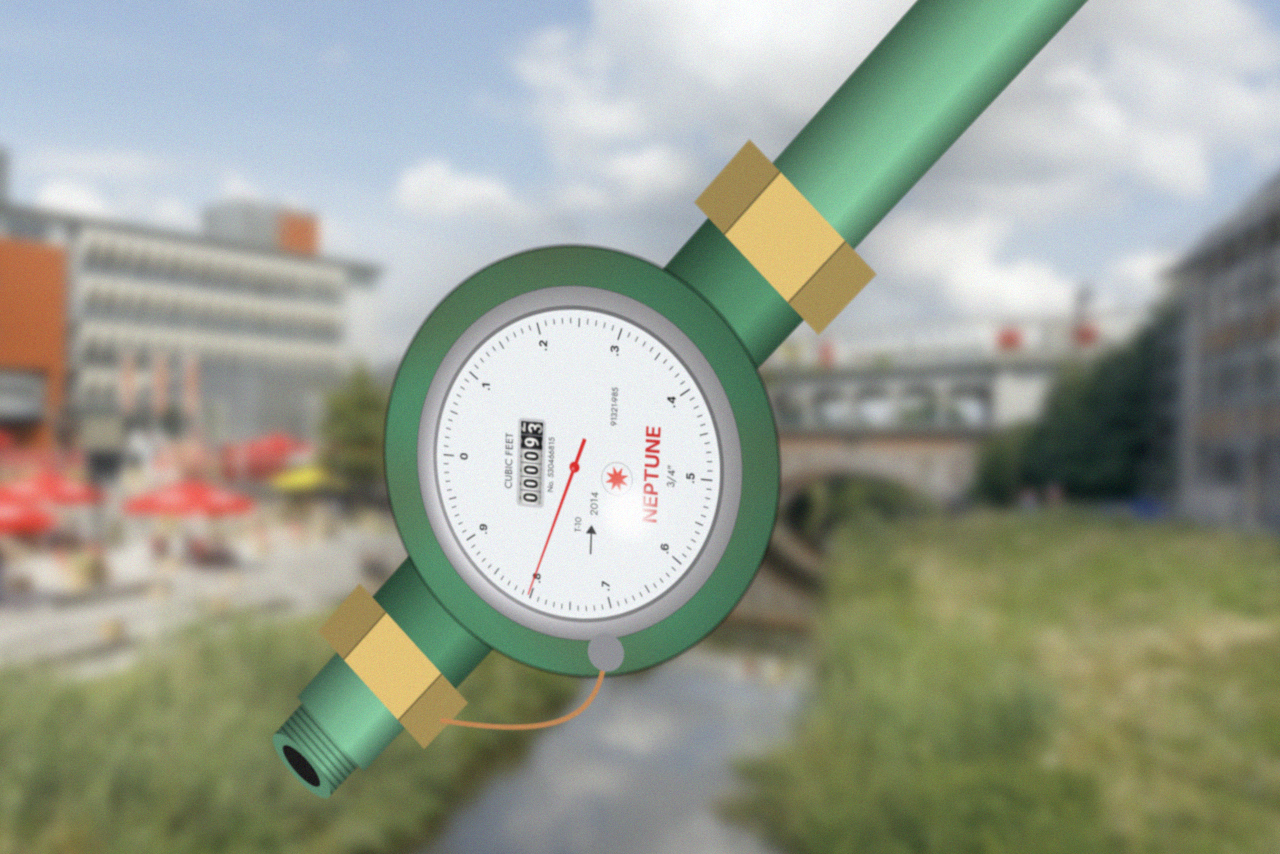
value=92.80 unit=ft³
